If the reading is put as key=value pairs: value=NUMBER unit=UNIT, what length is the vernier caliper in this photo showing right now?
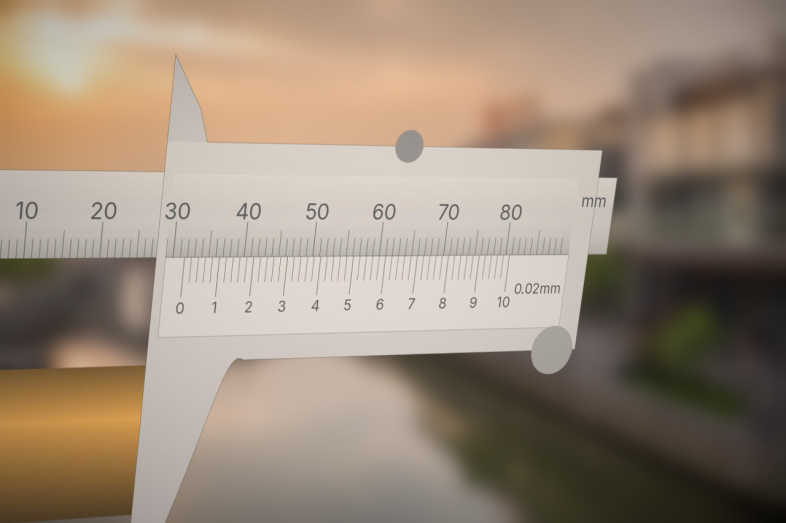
value=31.6 unit=mm
